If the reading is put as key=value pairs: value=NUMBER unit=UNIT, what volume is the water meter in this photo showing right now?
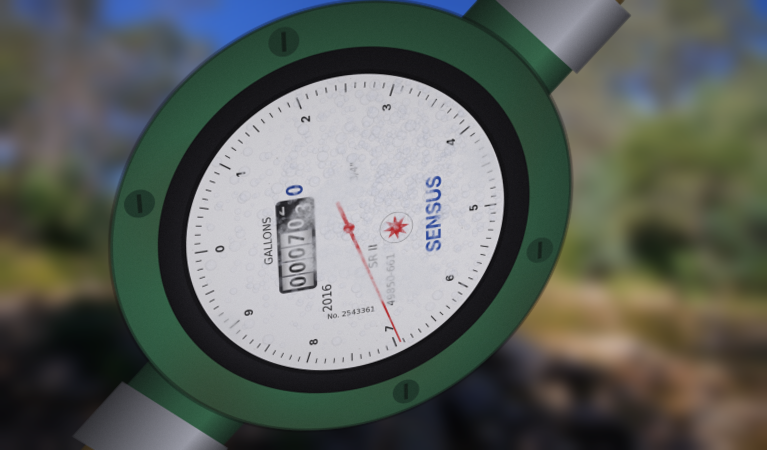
value=7026.9 unit=gal
